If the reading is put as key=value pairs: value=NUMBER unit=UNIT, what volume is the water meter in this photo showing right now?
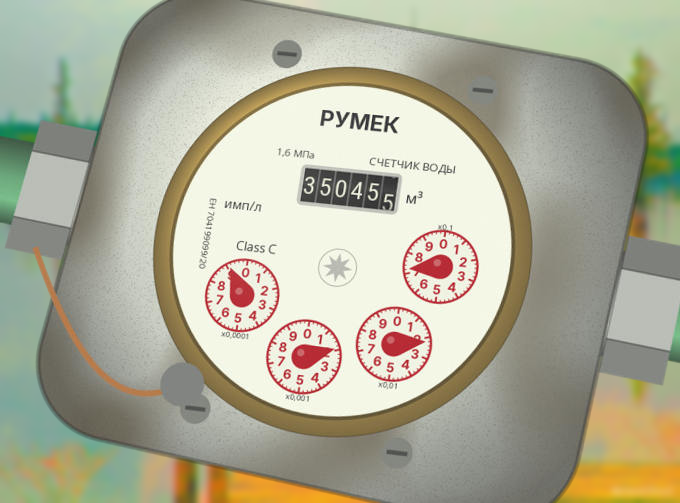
value=350454.7219 unit=m³
